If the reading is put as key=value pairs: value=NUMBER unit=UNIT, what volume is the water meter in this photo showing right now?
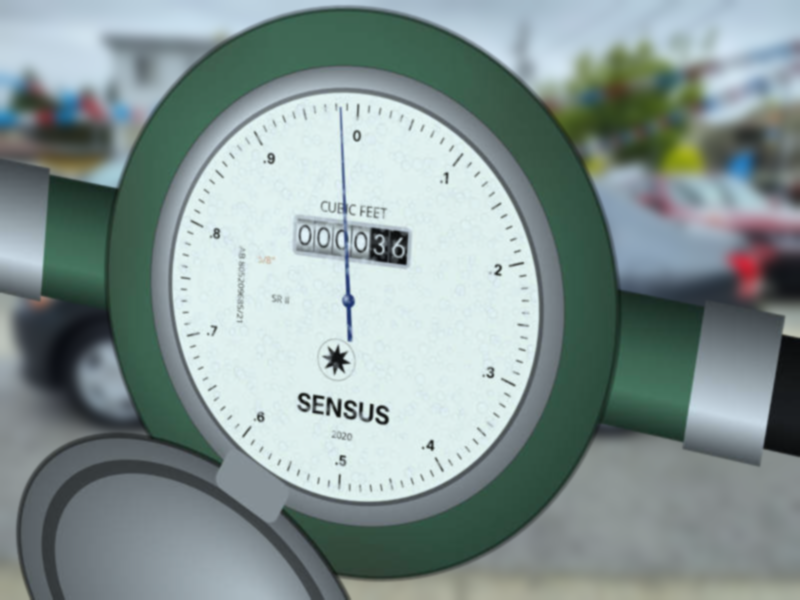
value=35.98 unit=ft³
